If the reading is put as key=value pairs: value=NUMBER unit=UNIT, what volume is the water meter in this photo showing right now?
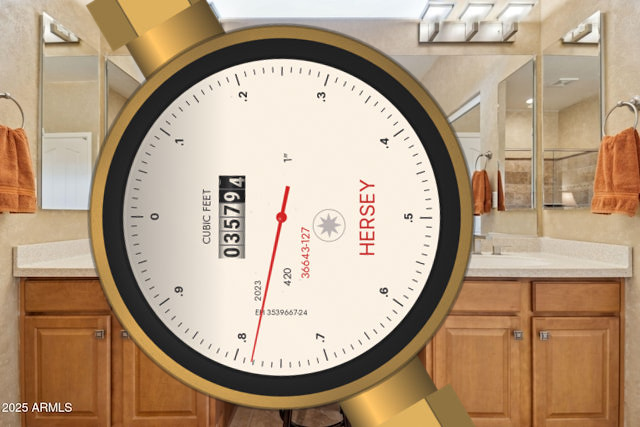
value=35793.78 unit=ft³
